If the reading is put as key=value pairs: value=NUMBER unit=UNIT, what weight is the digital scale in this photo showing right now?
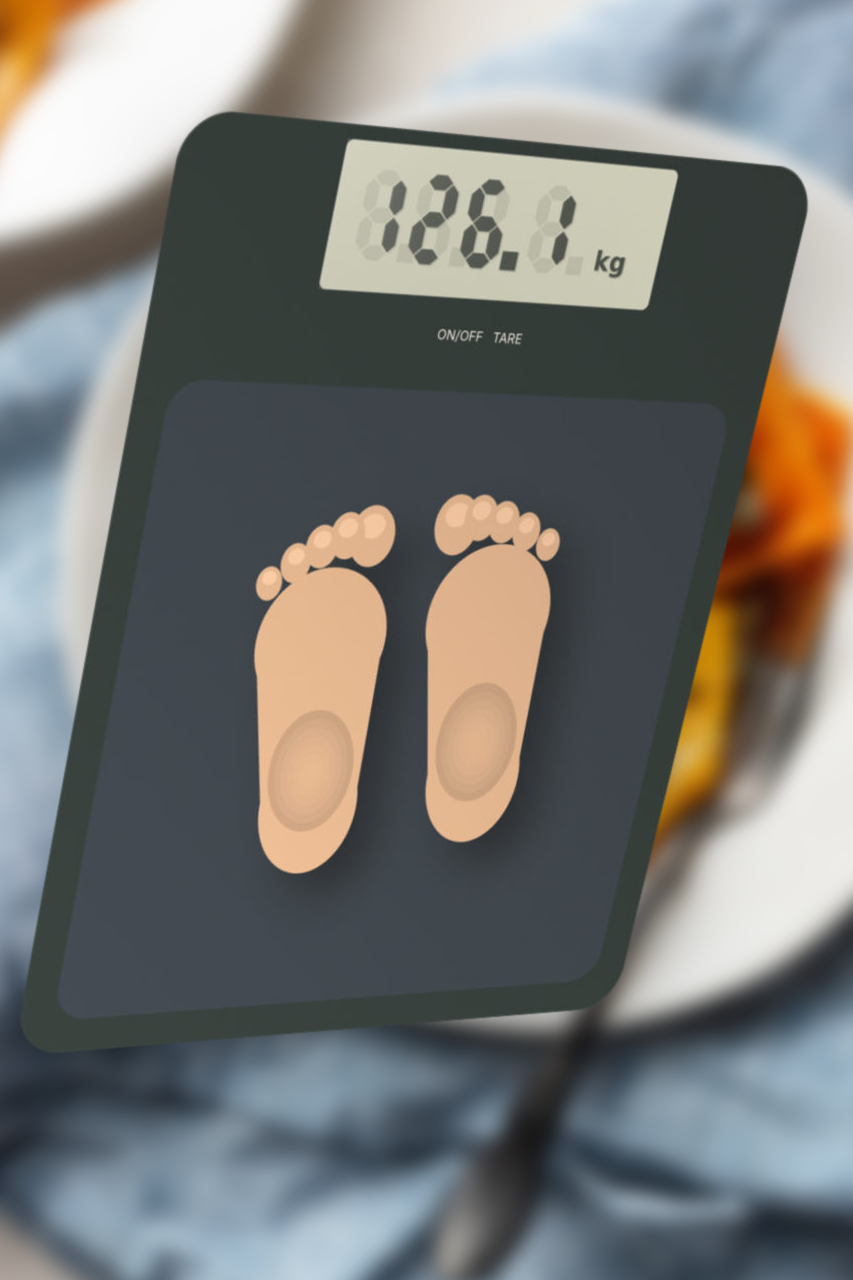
value=126.1 unit=kg
